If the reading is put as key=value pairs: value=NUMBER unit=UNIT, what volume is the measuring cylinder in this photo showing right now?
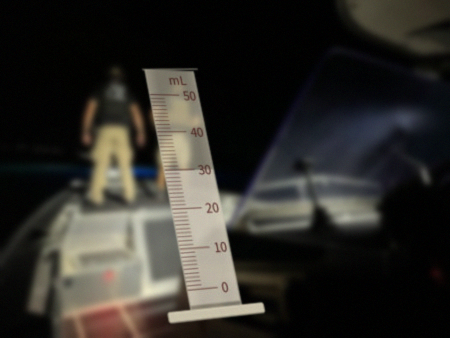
value=30 unit=mL
